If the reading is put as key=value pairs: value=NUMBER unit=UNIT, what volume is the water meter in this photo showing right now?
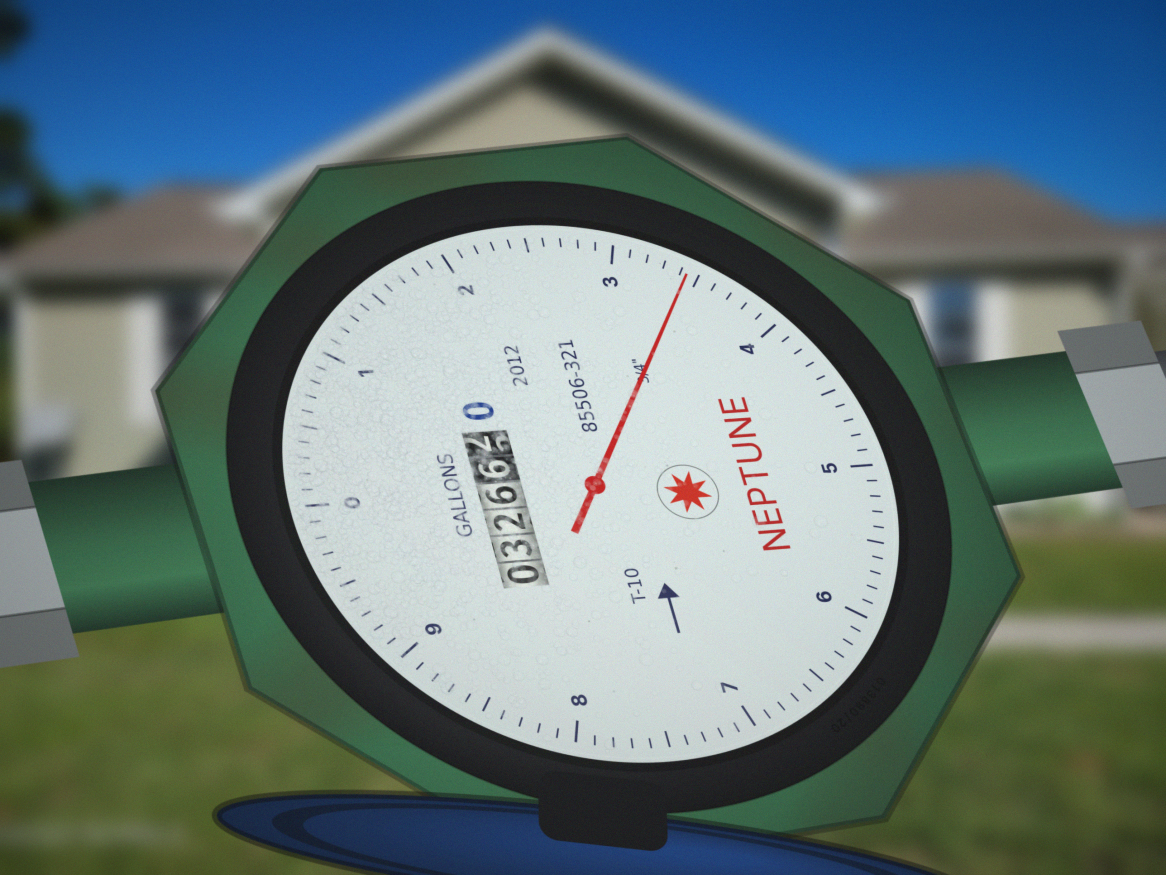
value=326623.4 unit=gal
